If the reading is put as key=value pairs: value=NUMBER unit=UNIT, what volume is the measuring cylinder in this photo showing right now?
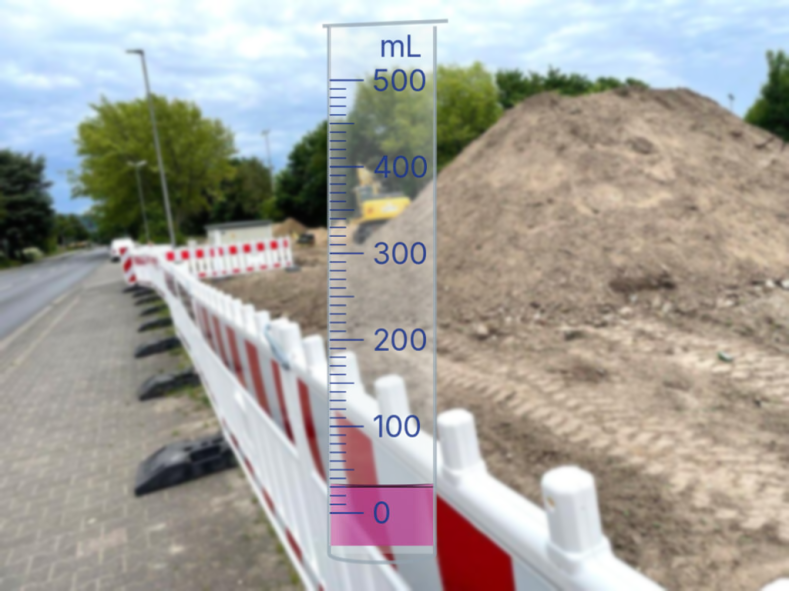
value=30 unit=mL
